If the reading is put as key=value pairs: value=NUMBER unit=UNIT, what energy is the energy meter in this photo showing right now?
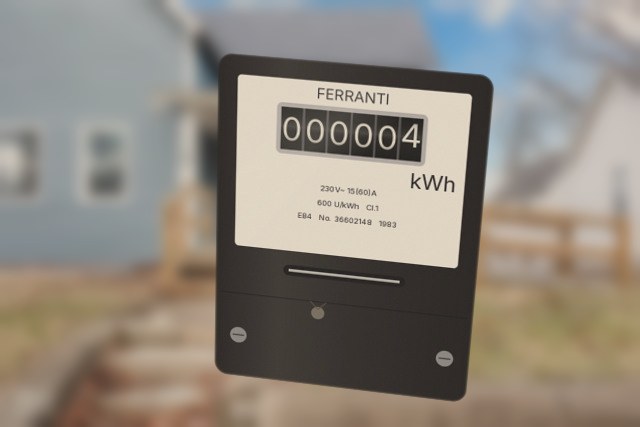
value=4 unit=kWh
